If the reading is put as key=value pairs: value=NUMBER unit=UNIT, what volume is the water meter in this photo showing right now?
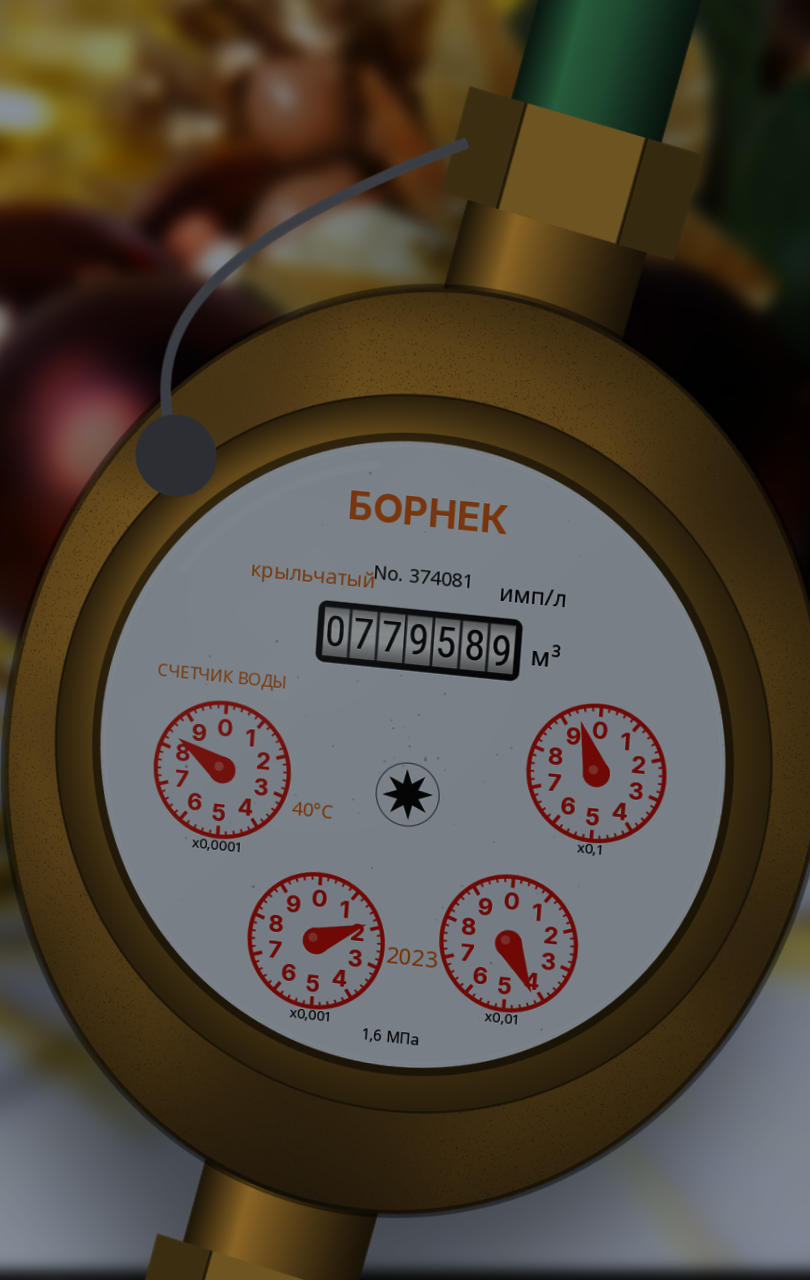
value=779588.9418 unit=m³
